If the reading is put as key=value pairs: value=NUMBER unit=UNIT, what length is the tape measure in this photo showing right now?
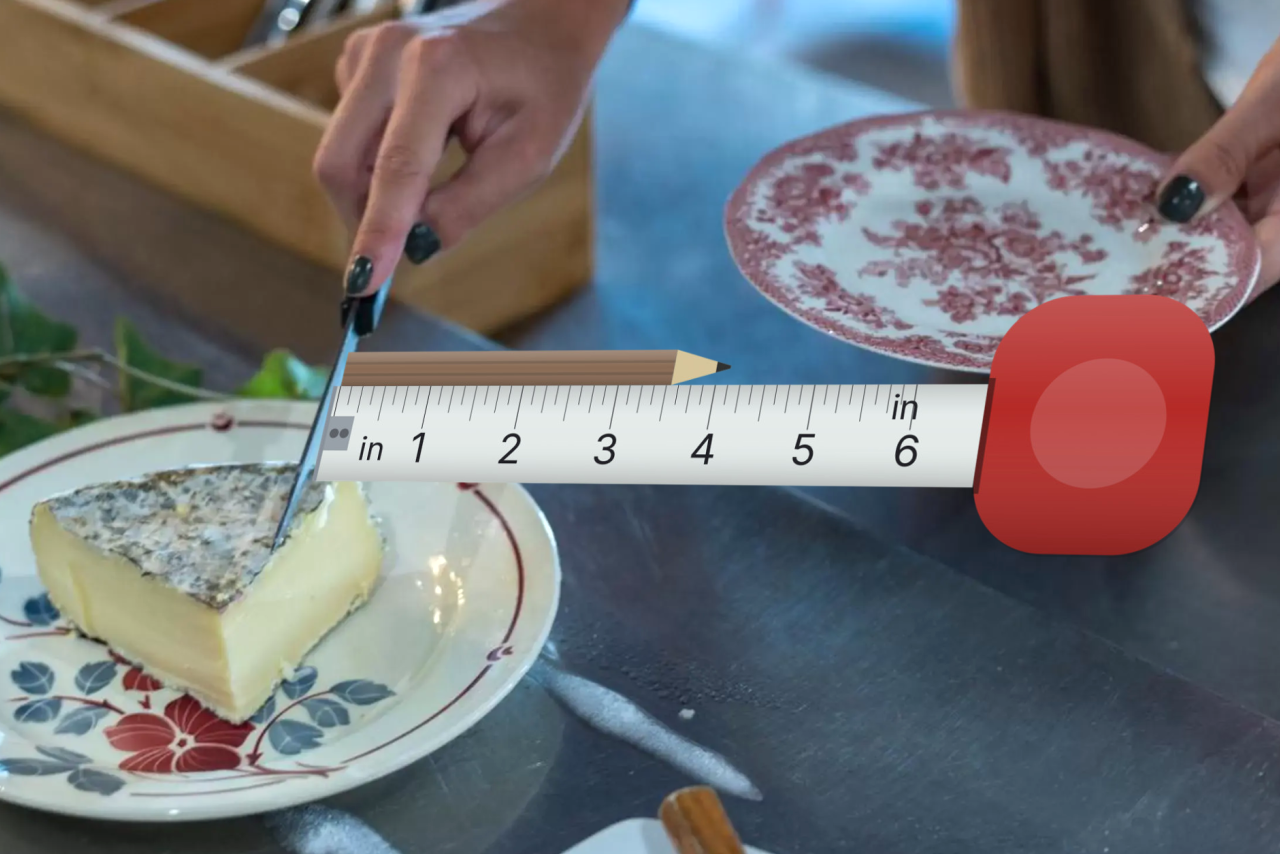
value=4.125 unit=in
